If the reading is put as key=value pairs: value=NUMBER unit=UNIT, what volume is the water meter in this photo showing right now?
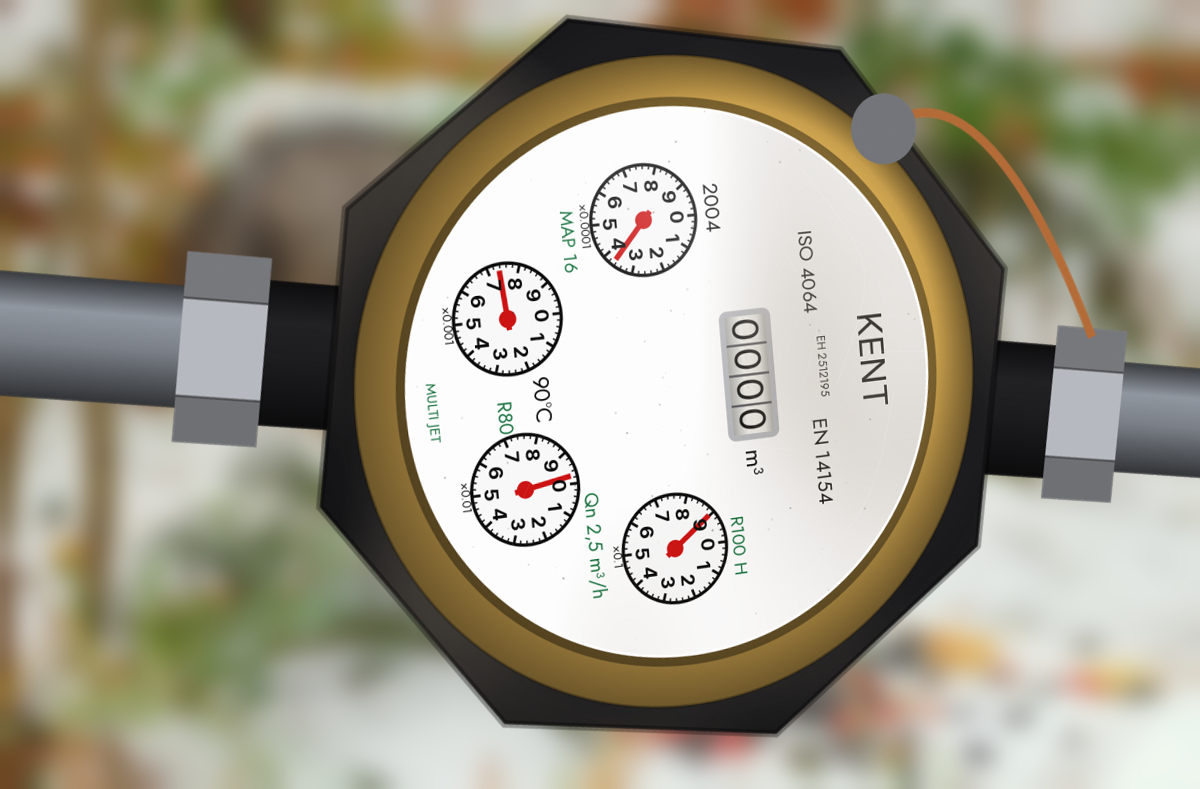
value=0.8973 unit=m³
